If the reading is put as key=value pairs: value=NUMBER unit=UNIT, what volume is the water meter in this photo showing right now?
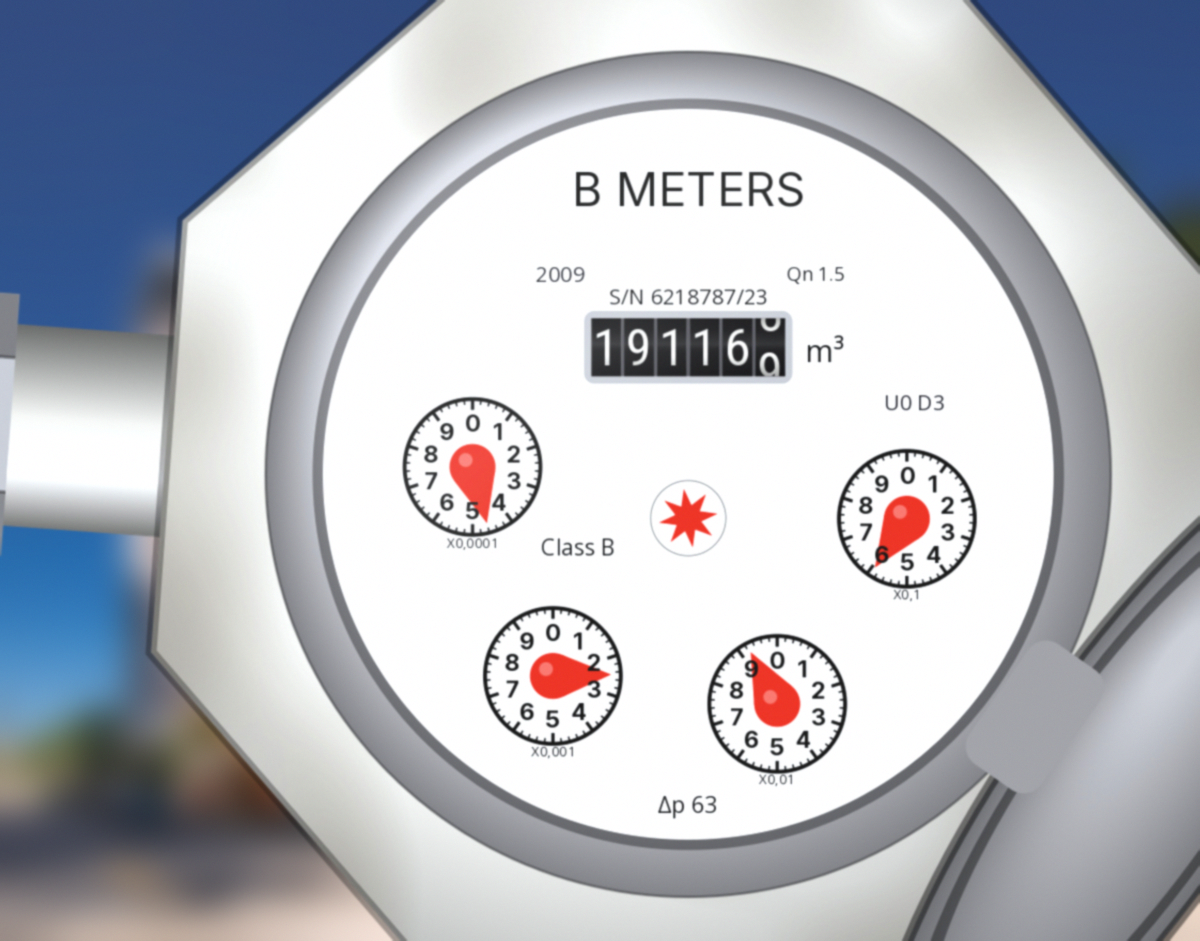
value=191168.5924 unit=m³
